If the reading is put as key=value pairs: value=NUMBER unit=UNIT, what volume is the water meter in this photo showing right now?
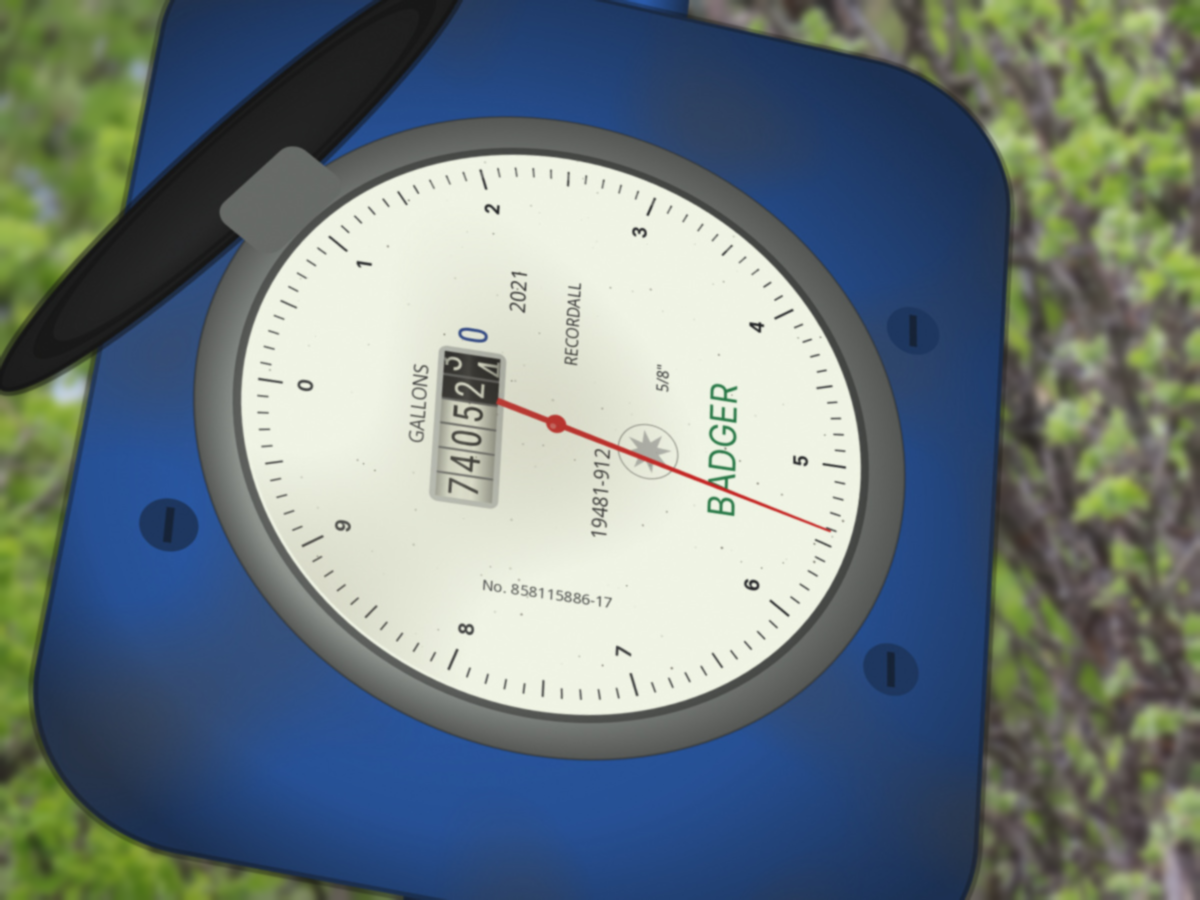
value=7405235.4 unit=gal
